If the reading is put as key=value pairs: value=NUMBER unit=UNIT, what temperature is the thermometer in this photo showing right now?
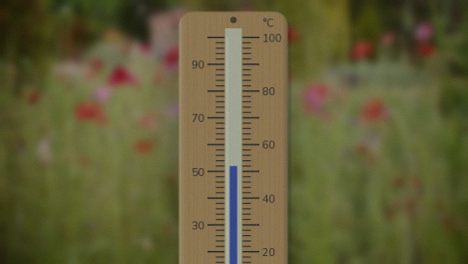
value=52 unit=°C
